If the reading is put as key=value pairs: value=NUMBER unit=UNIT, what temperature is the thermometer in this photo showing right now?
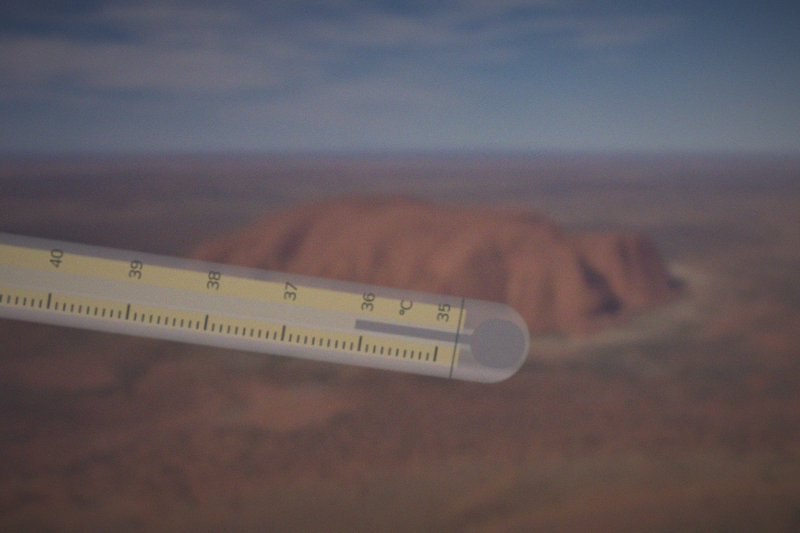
value=36.1 unit=°C
